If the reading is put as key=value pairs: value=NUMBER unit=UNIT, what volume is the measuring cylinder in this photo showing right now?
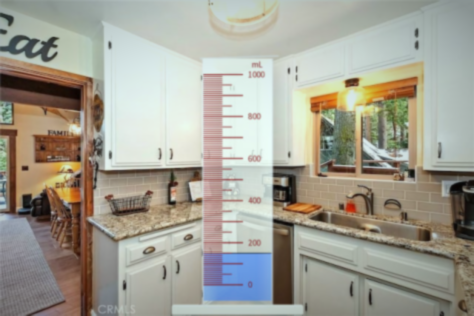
value=150 unit=mL
